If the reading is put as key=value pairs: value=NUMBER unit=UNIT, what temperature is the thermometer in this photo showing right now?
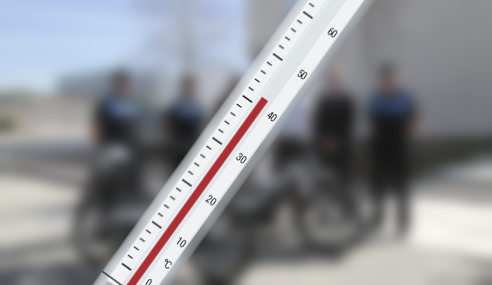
value=42 unit=°C
